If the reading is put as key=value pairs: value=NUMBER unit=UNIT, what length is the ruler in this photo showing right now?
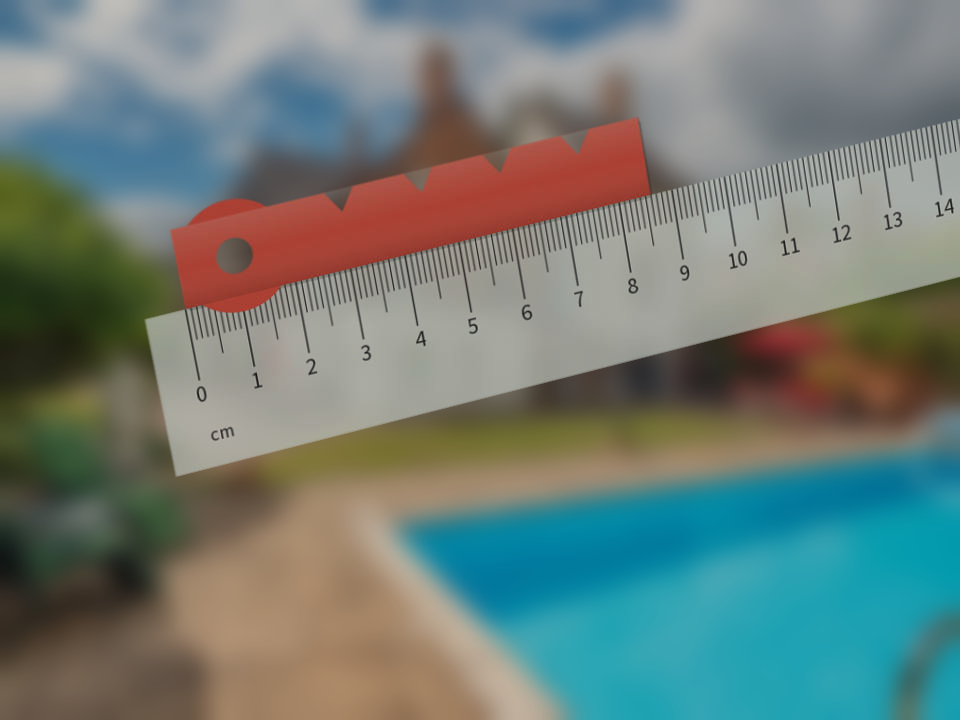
value=8.6 unit=cm
